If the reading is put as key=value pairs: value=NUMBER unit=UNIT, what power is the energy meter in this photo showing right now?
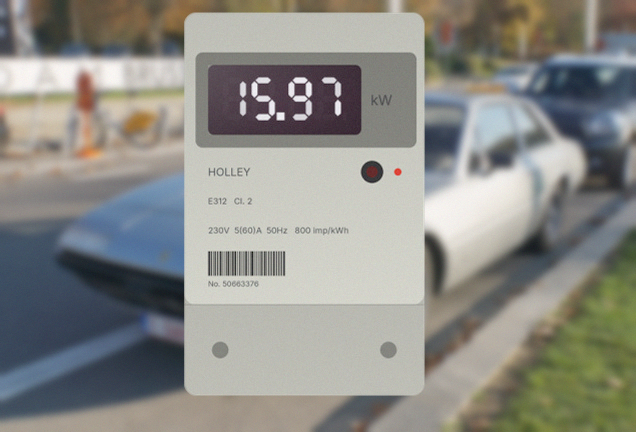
value=15.97 unit=kW
